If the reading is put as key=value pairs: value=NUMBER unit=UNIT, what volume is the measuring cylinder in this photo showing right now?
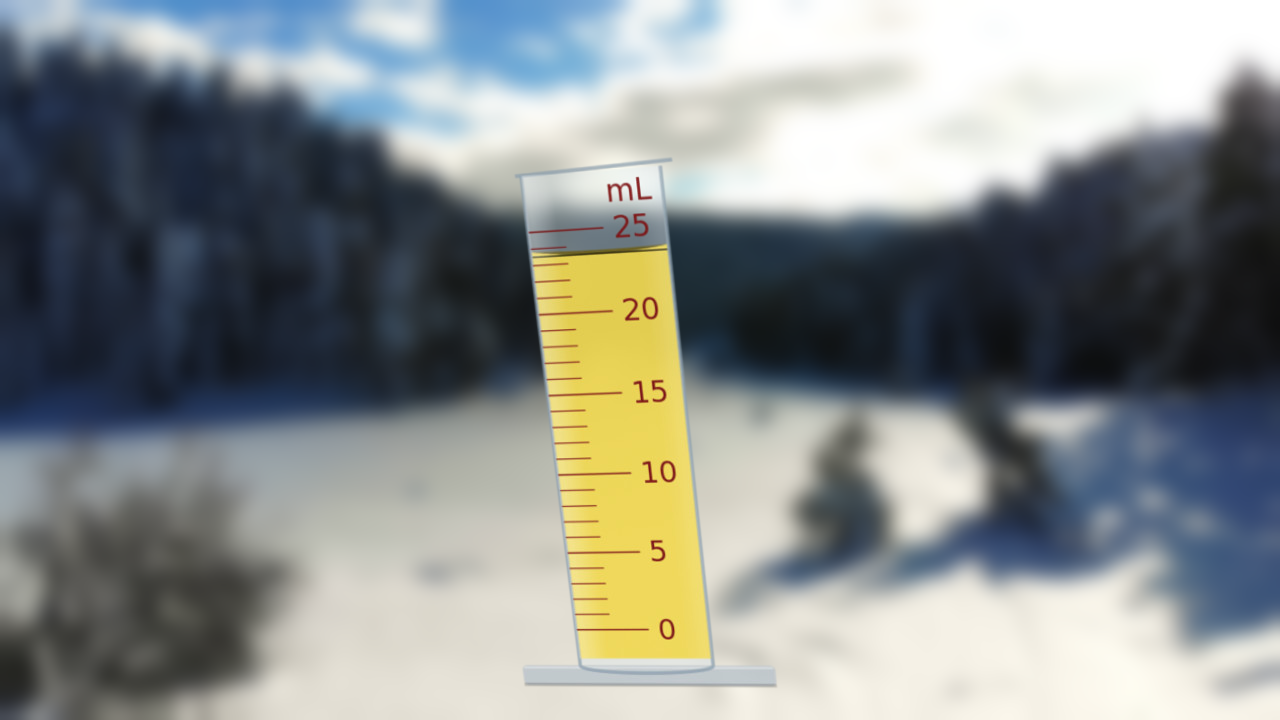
value=23.5 unit=mL
